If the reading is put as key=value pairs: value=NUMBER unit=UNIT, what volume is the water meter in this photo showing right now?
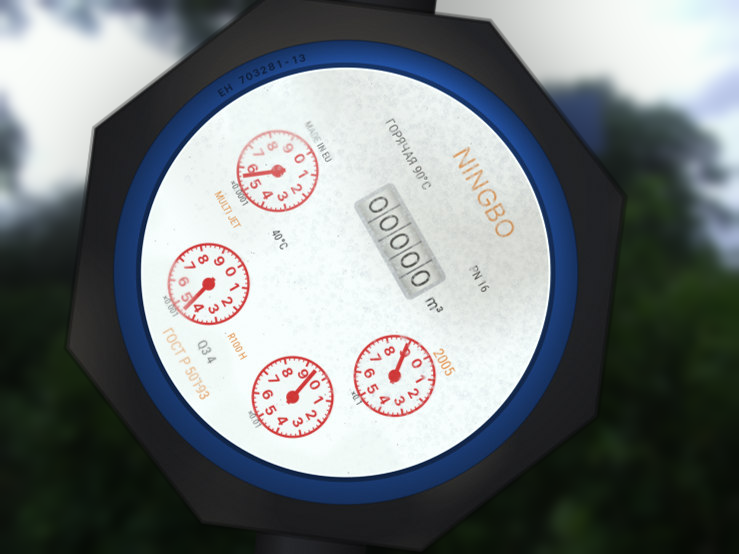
value=0.8945 unit=m³
